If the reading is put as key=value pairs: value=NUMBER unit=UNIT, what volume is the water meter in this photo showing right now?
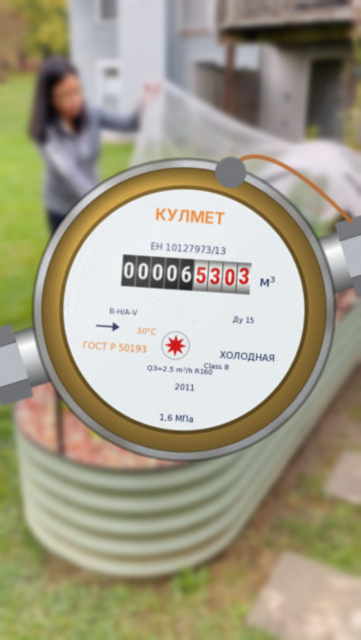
value=6.5303 unit=m³
